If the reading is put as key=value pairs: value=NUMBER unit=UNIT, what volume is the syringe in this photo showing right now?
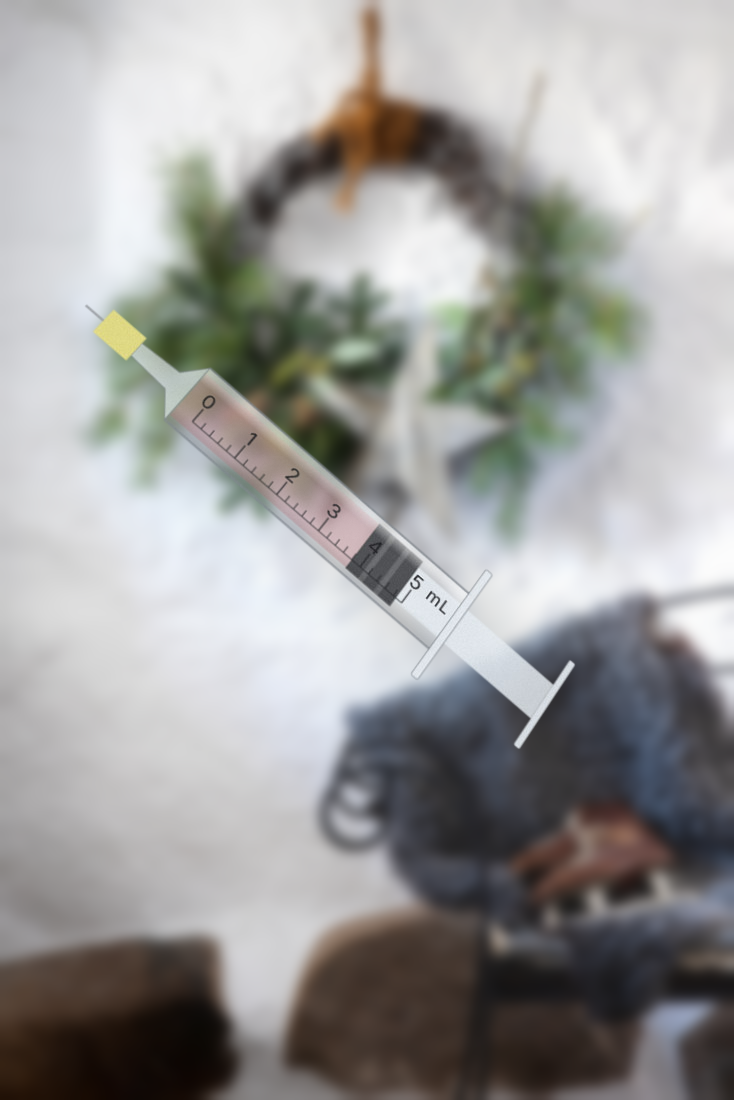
value=3.8 unit=mL
